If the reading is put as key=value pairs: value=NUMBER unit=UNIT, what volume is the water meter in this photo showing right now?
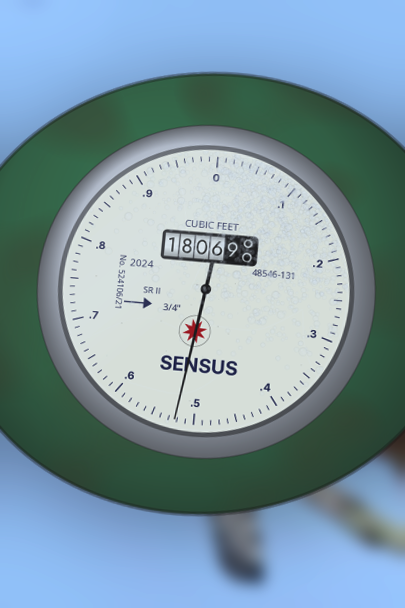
value=180698.52 unit=ft³
